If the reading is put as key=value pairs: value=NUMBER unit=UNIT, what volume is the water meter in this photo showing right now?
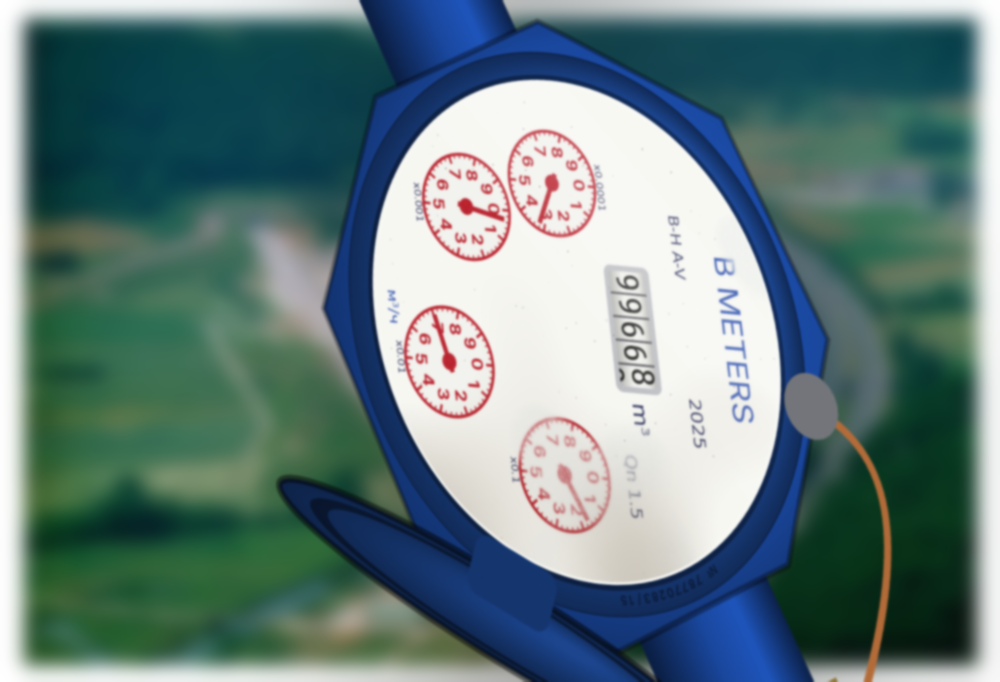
value=99668.1703 unit=m³
